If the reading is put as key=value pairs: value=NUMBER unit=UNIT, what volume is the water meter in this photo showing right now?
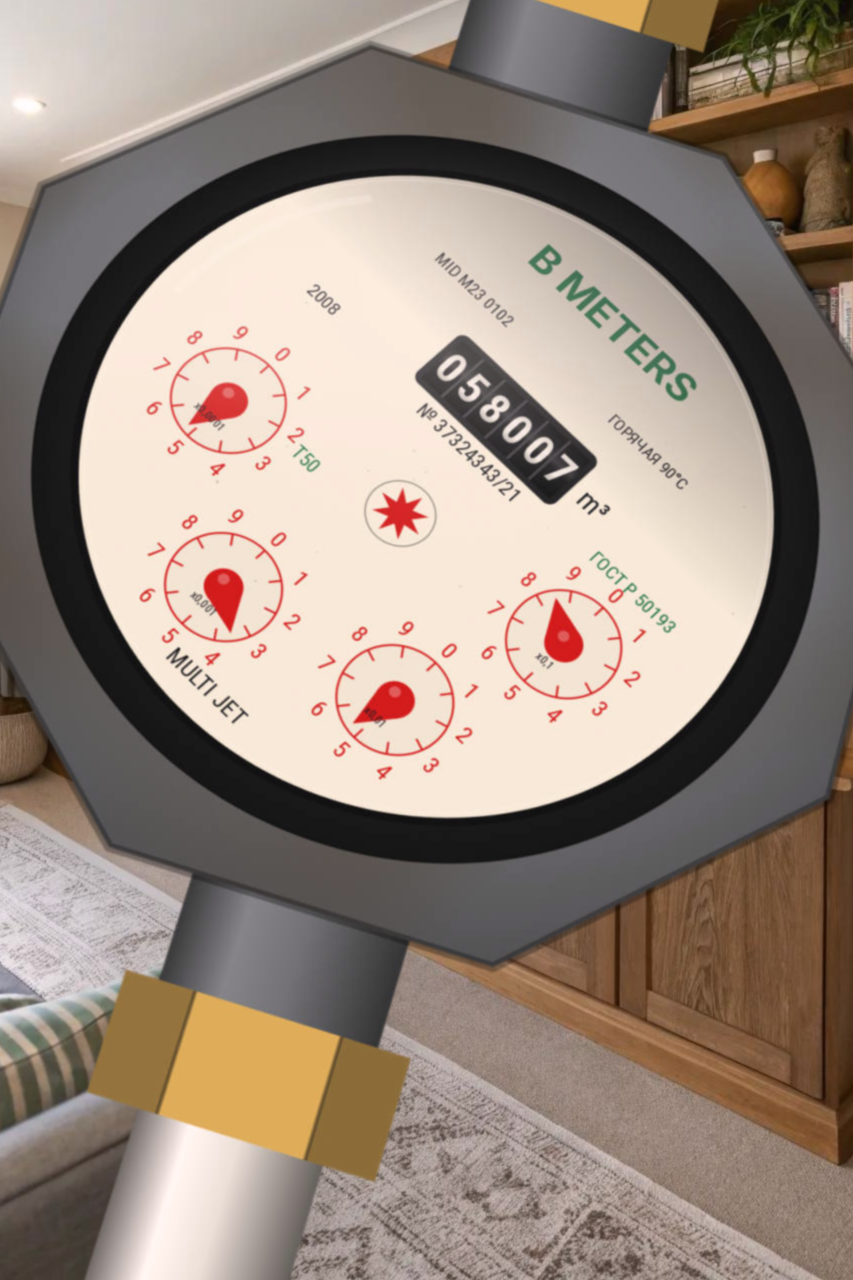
value=58007.8535 unit=m³
